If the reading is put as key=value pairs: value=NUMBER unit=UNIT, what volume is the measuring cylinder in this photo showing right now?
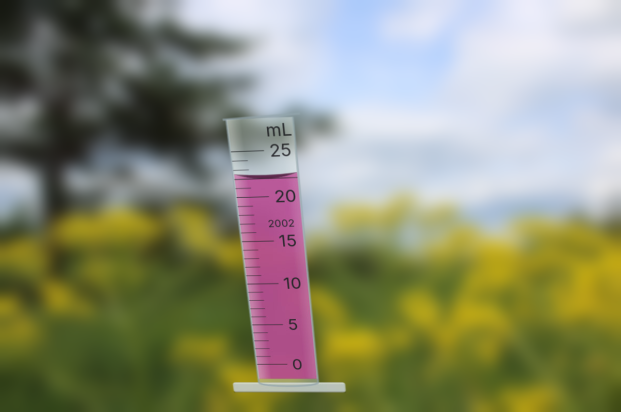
value=22 unit=mL
